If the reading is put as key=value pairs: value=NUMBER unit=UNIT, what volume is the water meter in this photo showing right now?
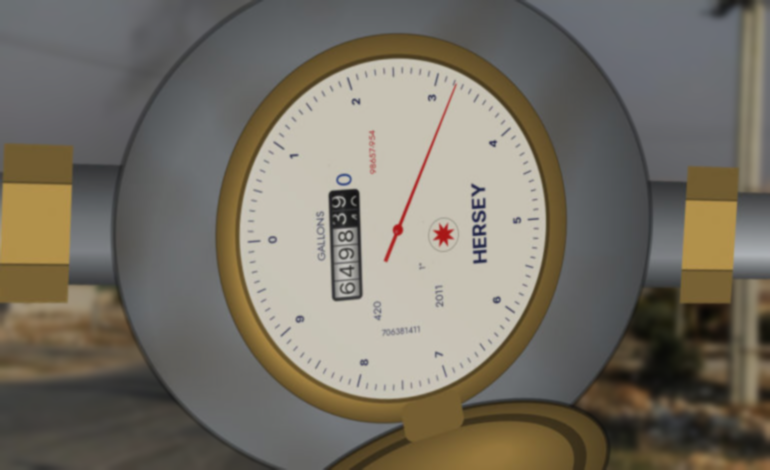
value=6498393.2 unit=gal
